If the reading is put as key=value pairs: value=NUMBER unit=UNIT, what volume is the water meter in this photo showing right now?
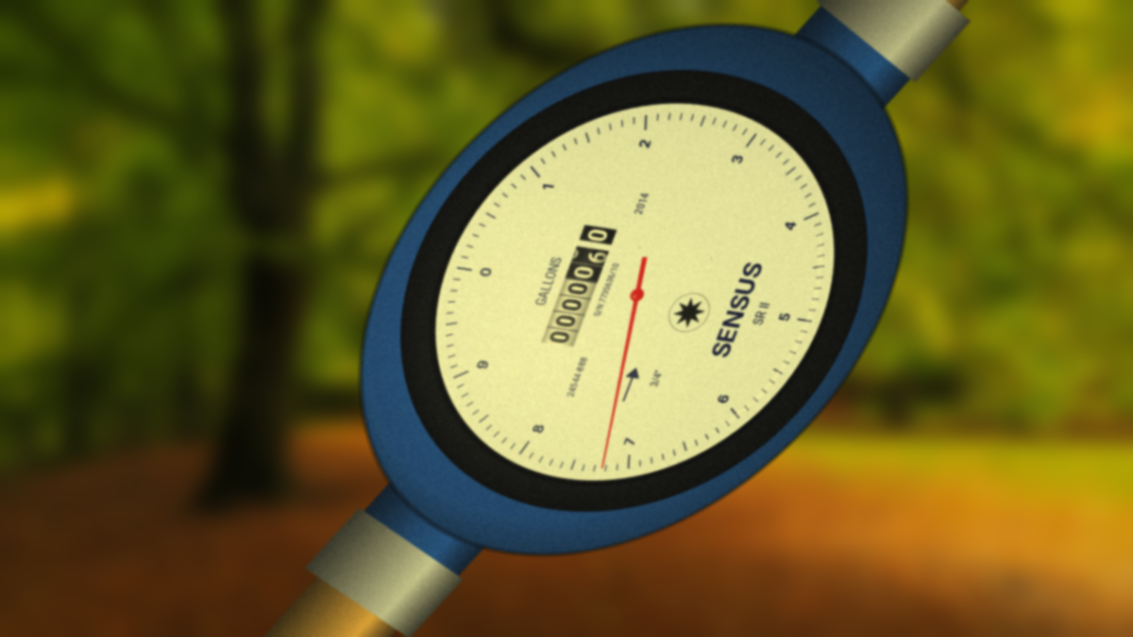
value=57.2 unit=gal
